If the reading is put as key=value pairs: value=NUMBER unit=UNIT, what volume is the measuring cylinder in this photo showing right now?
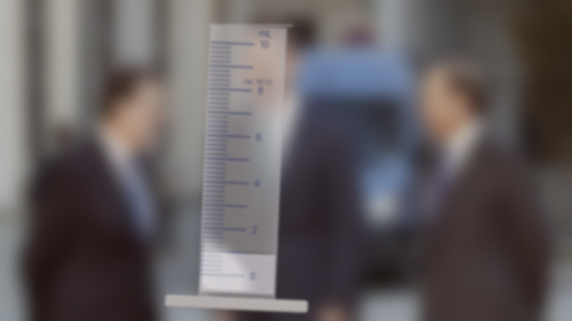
value=1 unit=mL
